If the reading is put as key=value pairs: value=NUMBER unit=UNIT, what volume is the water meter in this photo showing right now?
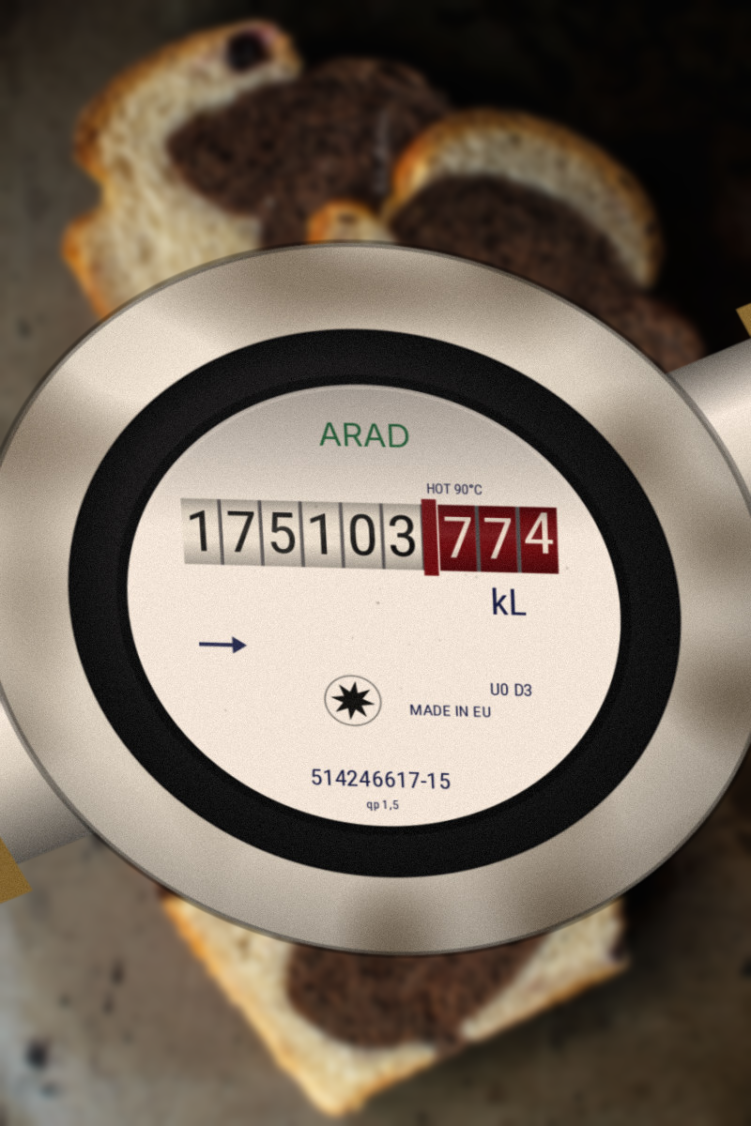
value=175103.774 unit=kL
